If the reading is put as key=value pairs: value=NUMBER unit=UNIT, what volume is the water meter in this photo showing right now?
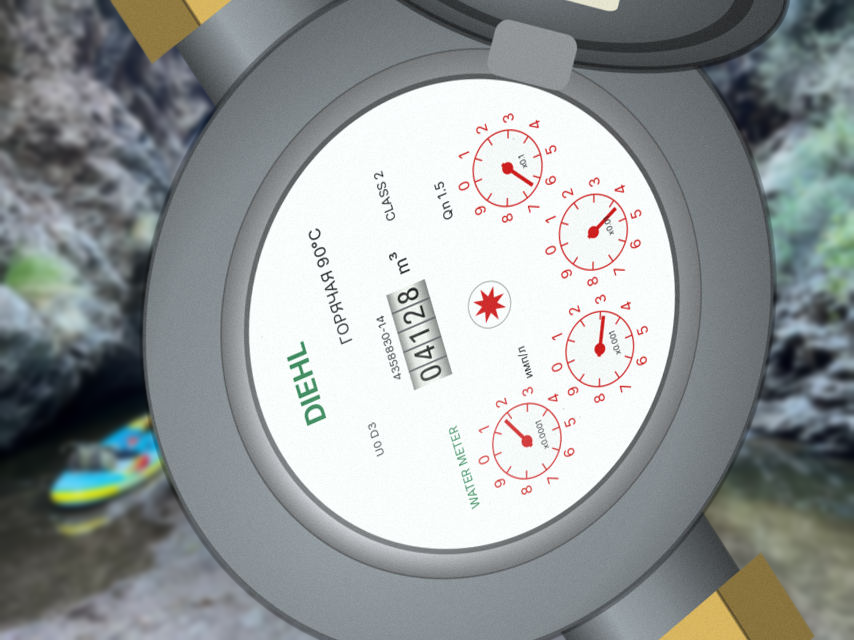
value=4128.6431 unit=m³
